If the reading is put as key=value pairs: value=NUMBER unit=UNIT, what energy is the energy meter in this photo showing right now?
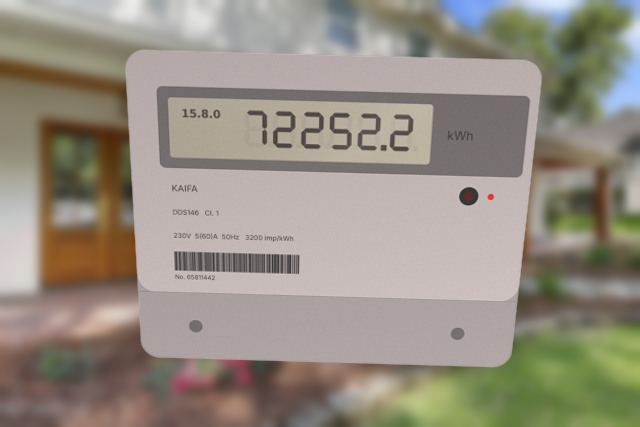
value=72252.2 unit=kWh
